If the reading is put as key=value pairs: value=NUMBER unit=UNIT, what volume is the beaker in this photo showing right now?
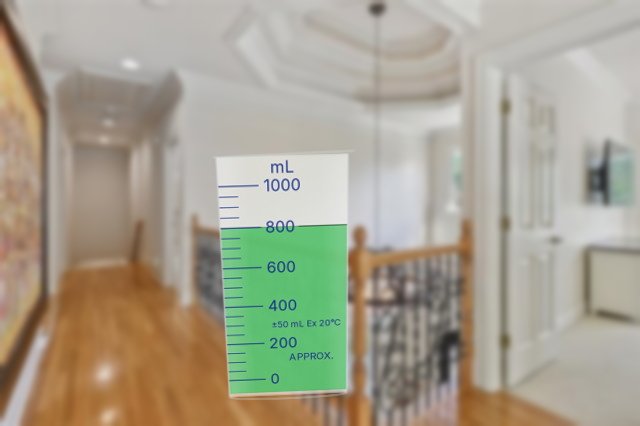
value=800 unit=mL
